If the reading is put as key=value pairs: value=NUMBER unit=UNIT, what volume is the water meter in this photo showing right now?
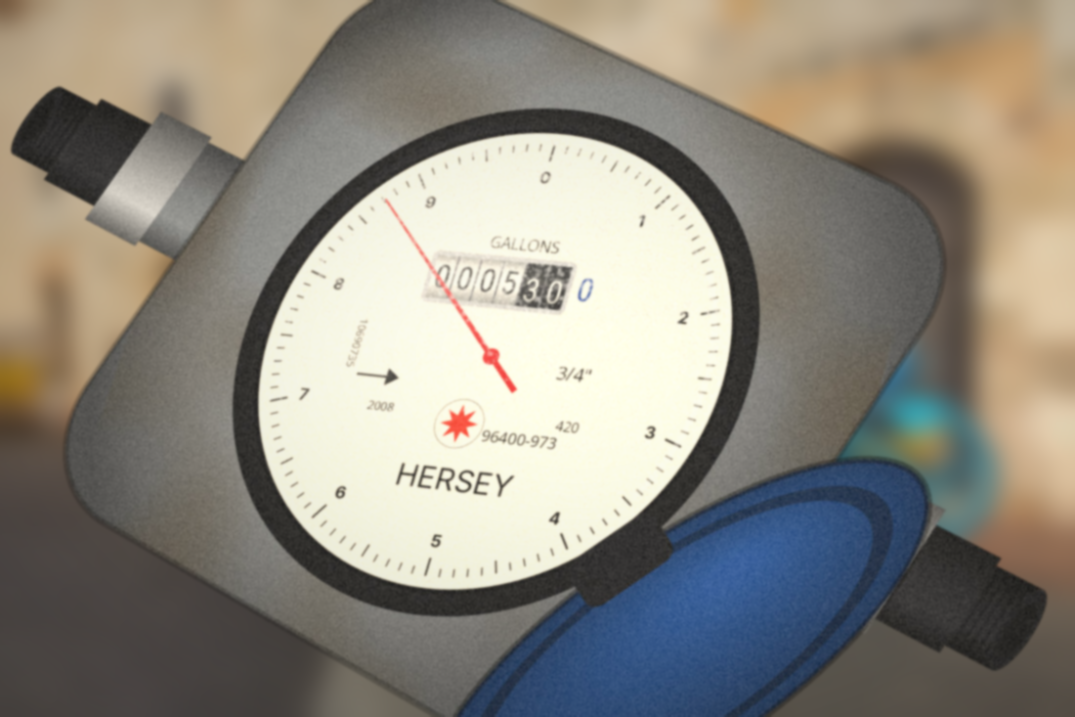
value=5298.7 unit=gal
